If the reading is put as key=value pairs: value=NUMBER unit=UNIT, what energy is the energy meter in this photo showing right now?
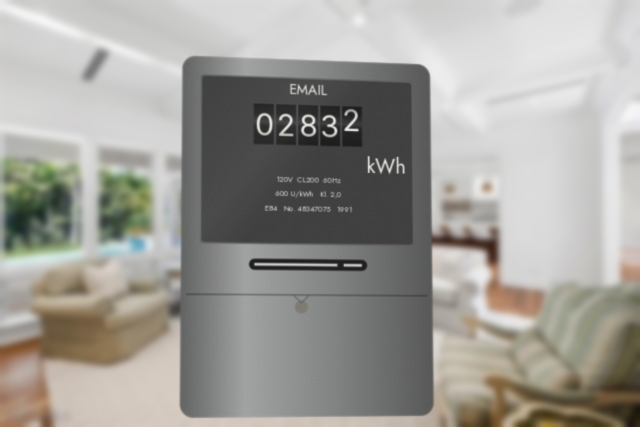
value=2832 unit=kWh
